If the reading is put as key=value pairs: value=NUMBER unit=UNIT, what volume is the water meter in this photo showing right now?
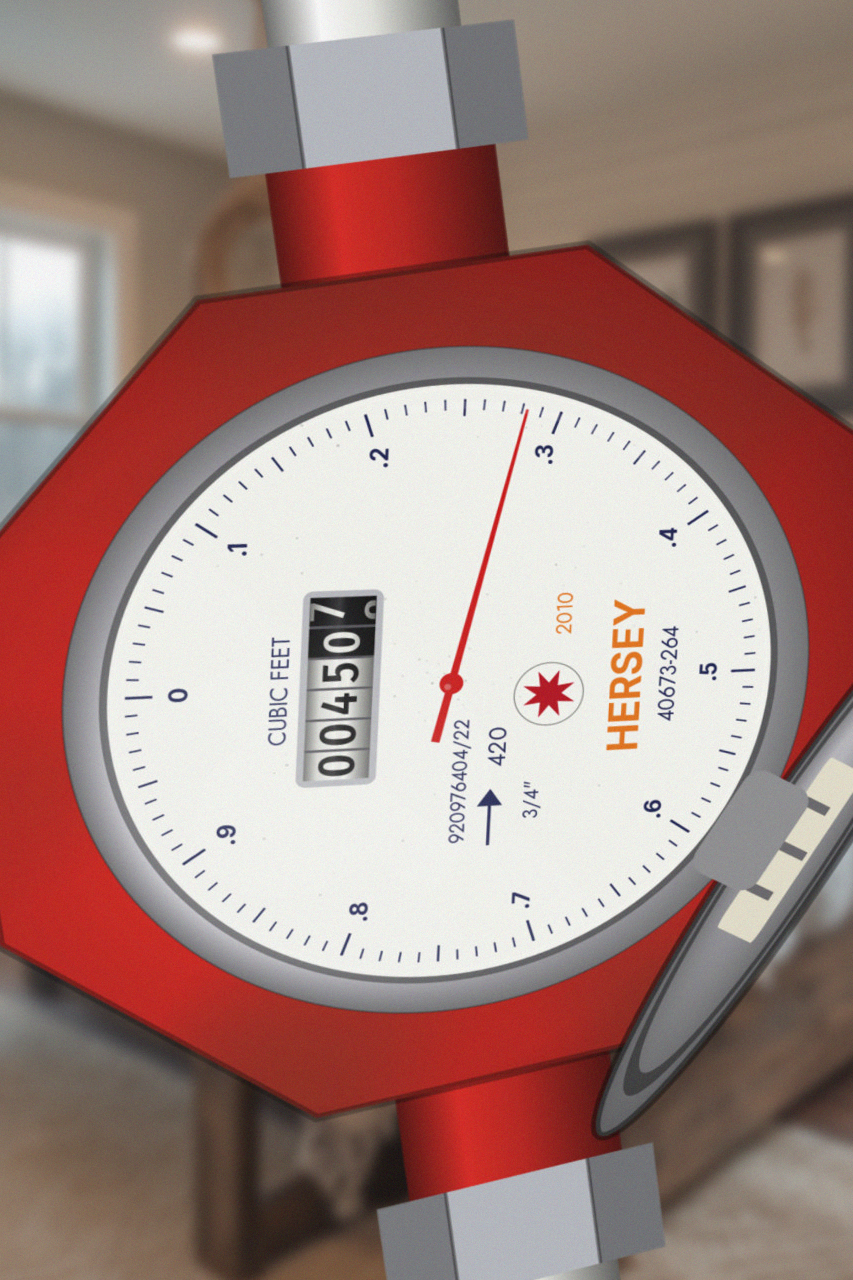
value=4507.28 unit=ft³
